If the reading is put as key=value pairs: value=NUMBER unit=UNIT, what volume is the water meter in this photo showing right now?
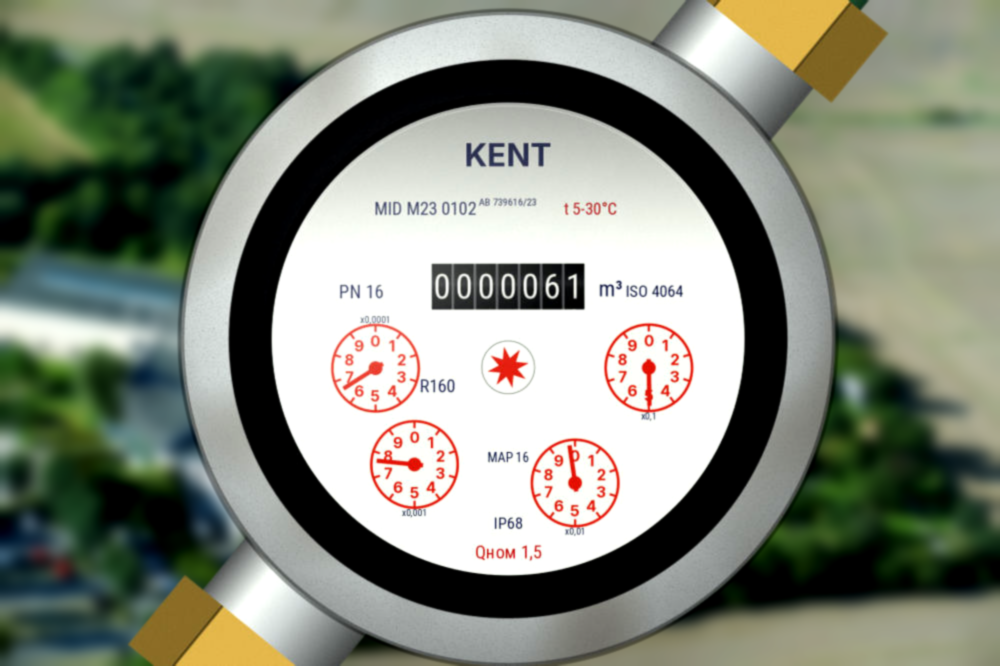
value=61.4976 unit=m³
